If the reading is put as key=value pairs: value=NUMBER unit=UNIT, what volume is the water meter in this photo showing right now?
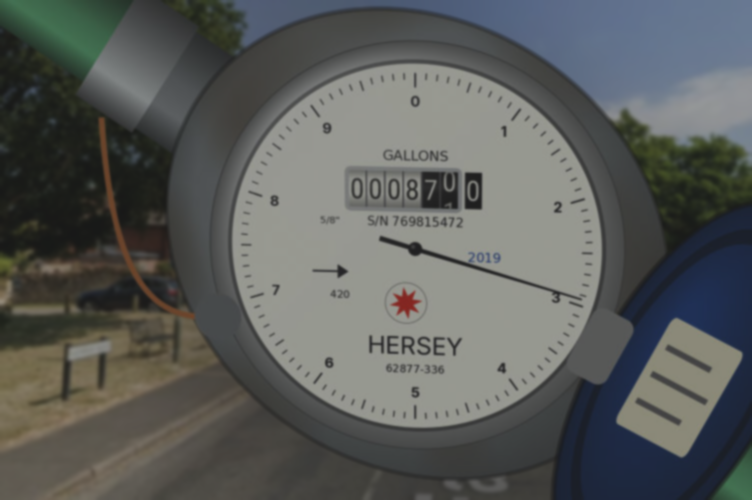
value=8702.9 unit=gal
